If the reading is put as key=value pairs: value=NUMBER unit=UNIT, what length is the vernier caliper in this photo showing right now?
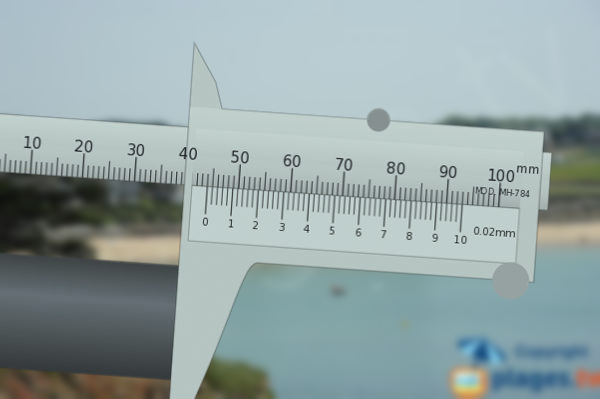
value=44.0 unit=mm
